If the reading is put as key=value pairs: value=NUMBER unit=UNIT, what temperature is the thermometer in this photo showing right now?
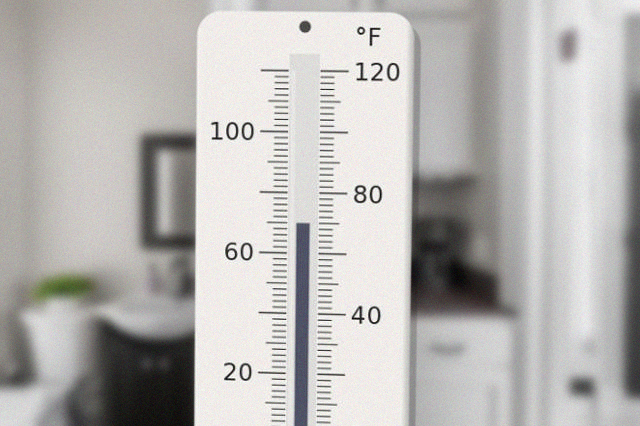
value=70 unit=°F
